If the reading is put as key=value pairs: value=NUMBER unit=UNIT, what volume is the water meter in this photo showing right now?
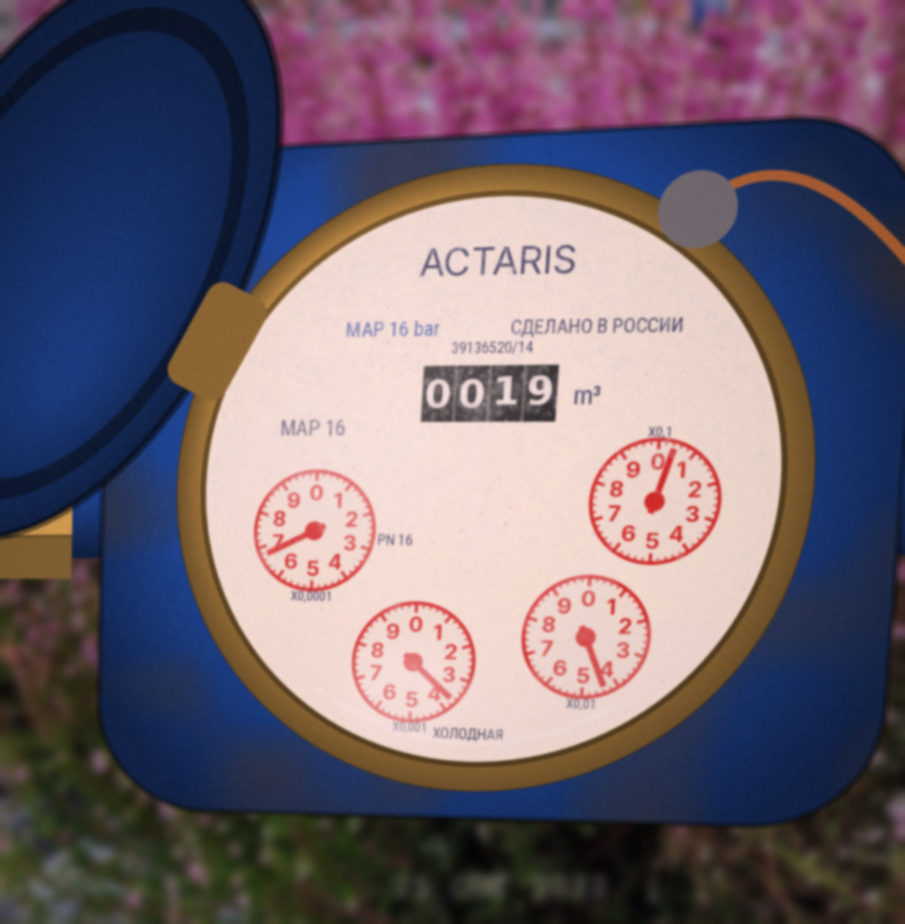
value=19.0436 unit=m³
